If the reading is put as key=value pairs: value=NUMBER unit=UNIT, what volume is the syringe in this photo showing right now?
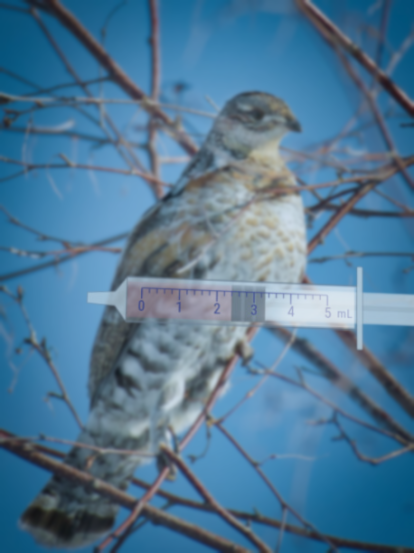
value=2.4 unit=mL
